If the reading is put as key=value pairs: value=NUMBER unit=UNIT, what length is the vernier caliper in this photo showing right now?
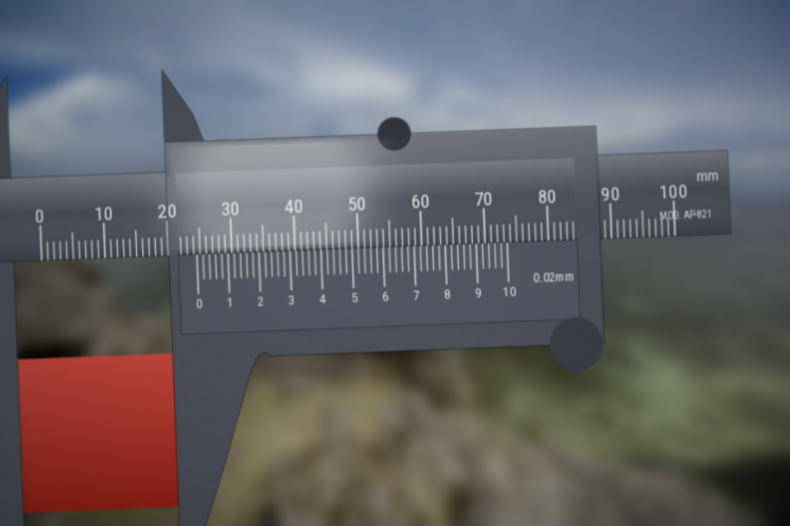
value=24.5 unit=mm
